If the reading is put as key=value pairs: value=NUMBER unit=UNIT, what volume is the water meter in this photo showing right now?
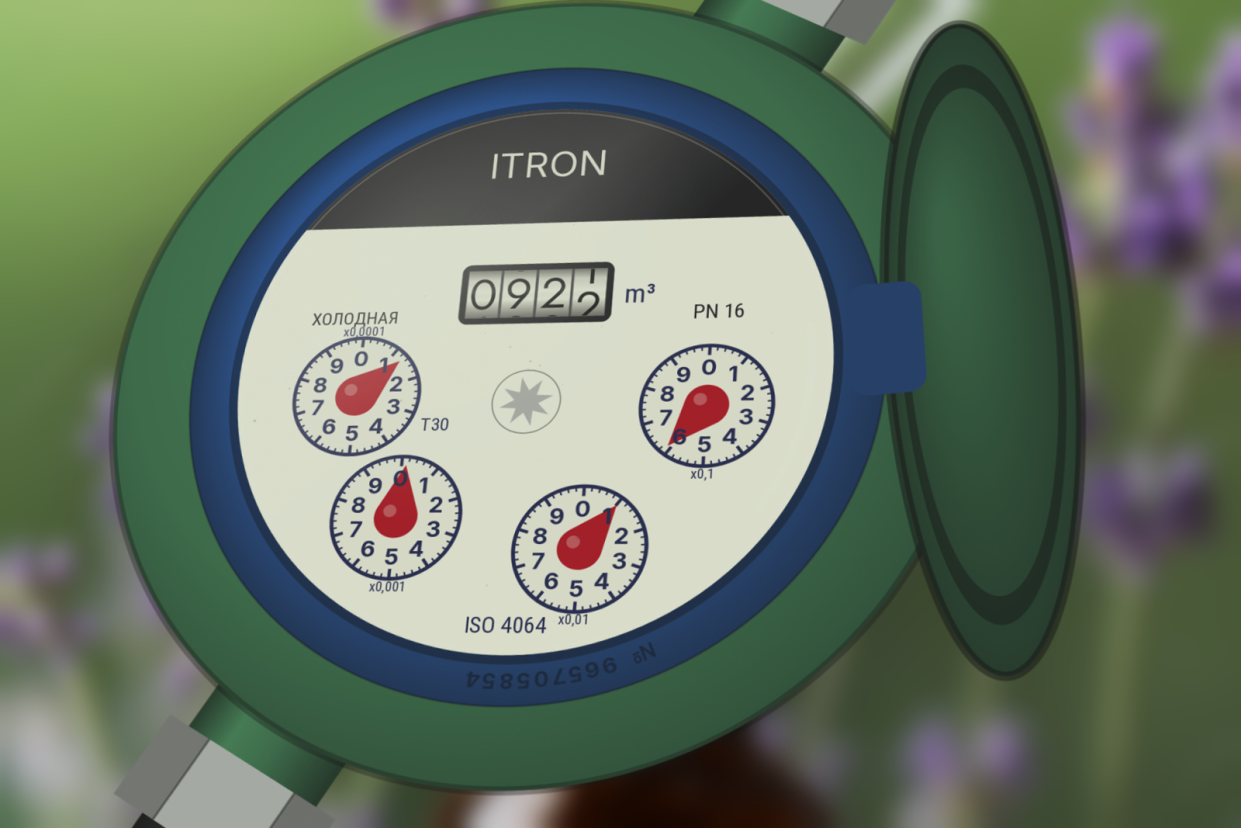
value=921.6101 unit=m³
